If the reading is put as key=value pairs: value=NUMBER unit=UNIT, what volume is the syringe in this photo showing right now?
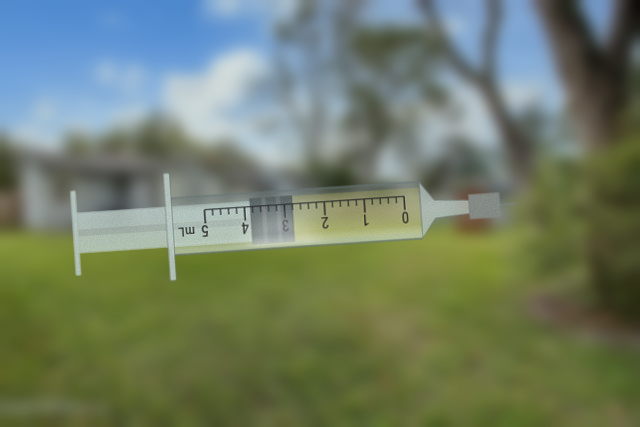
value=2.8 unit=mL
